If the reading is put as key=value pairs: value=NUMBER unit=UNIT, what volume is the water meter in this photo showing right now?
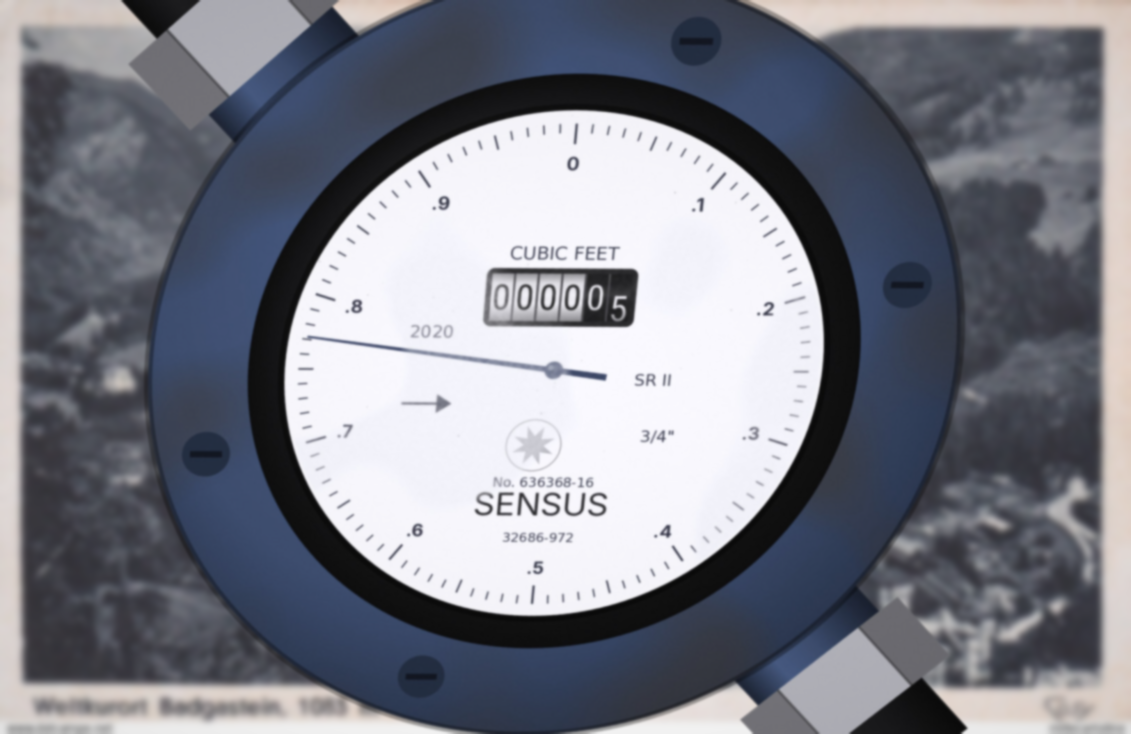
value=4.77 unit=ft³
